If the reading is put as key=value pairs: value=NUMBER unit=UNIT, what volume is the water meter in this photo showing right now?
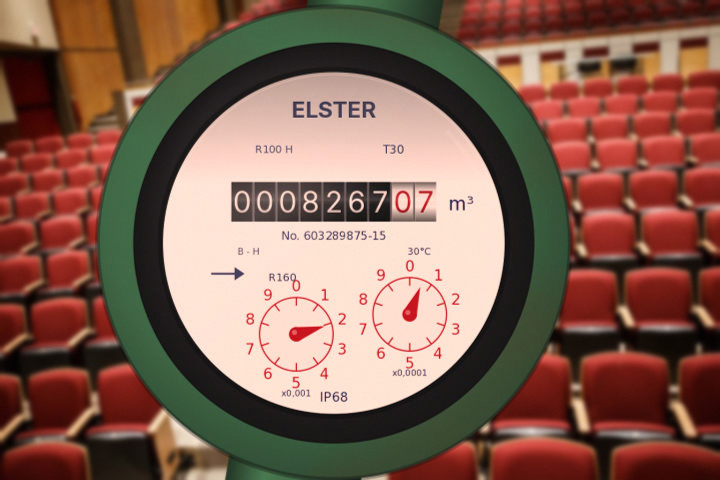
value=8267.0720 unit=m³
